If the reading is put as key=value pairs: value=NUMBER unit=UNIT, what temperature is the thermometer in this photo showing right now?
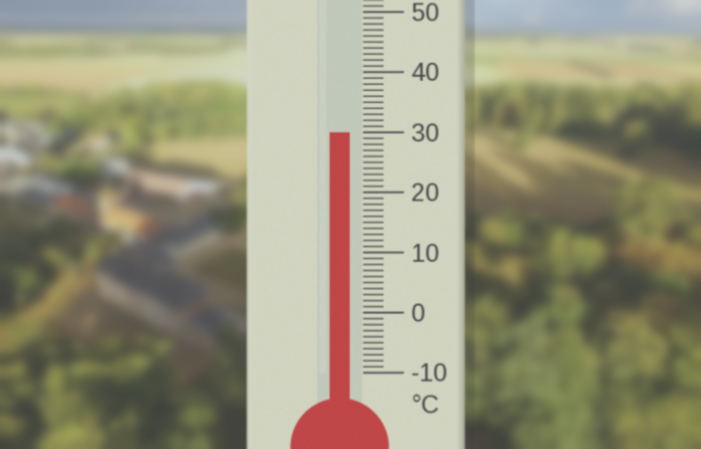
value=30 unit=°C
